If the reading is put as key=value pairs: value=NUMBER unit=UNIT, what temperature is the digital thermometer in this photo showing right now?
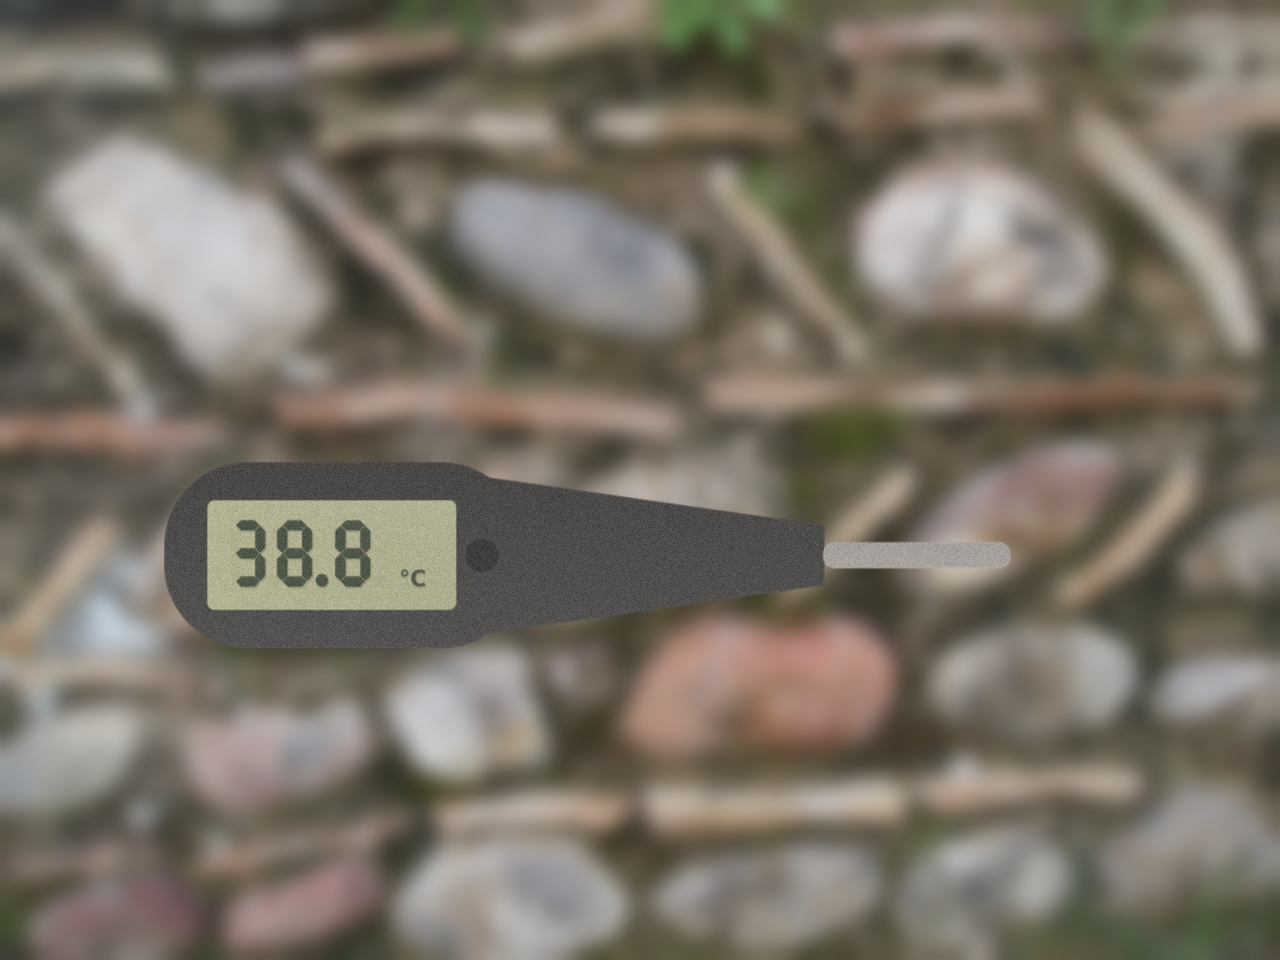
value=38.8 unit=°C
